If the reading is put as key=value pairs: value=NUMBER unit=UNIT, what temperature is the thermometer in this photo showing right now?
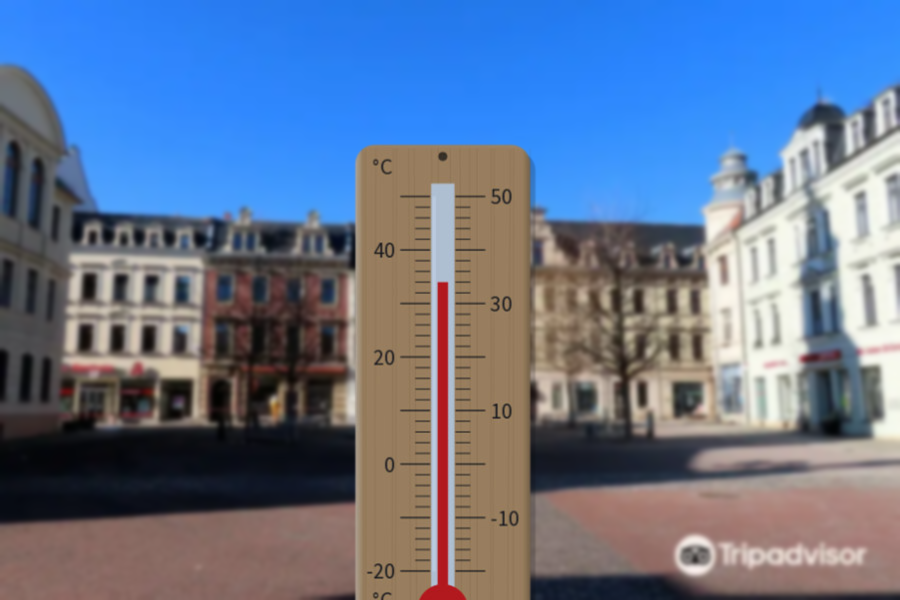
value=34 unit=°C
